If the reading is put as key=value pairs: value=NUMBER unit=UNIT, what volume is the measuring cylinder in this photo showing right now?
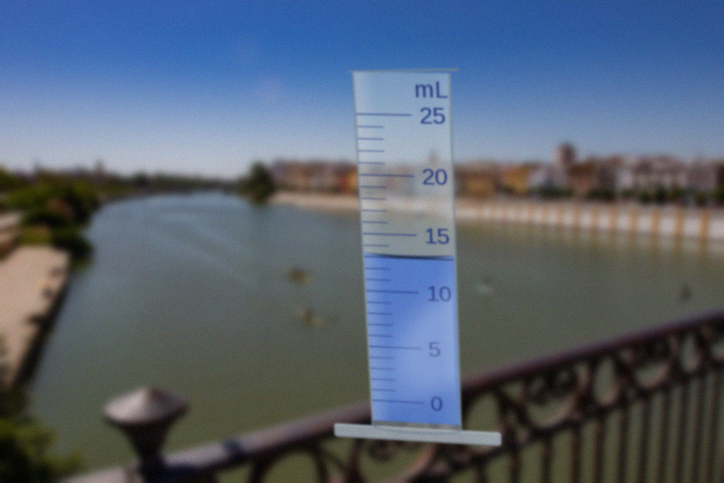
value=13 unit=mL
